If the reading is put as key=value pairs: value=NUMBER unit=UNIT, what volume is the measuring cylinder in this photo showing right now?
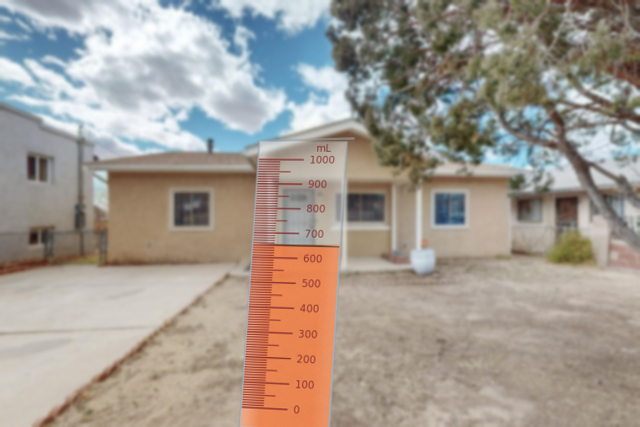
value=650 unit=mL
